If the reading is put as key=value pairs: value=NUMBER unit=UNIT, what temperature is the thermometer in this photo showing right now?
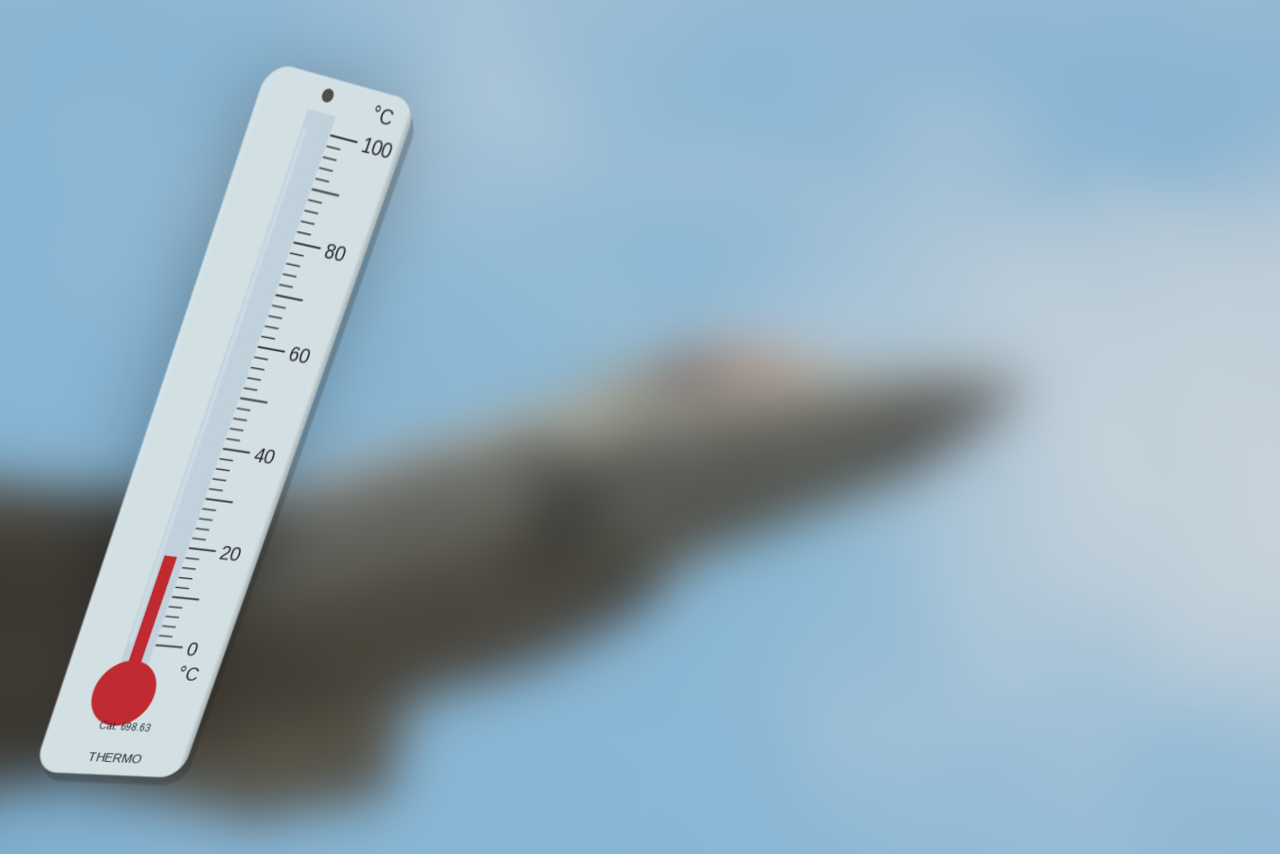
value=18 unit=°C
